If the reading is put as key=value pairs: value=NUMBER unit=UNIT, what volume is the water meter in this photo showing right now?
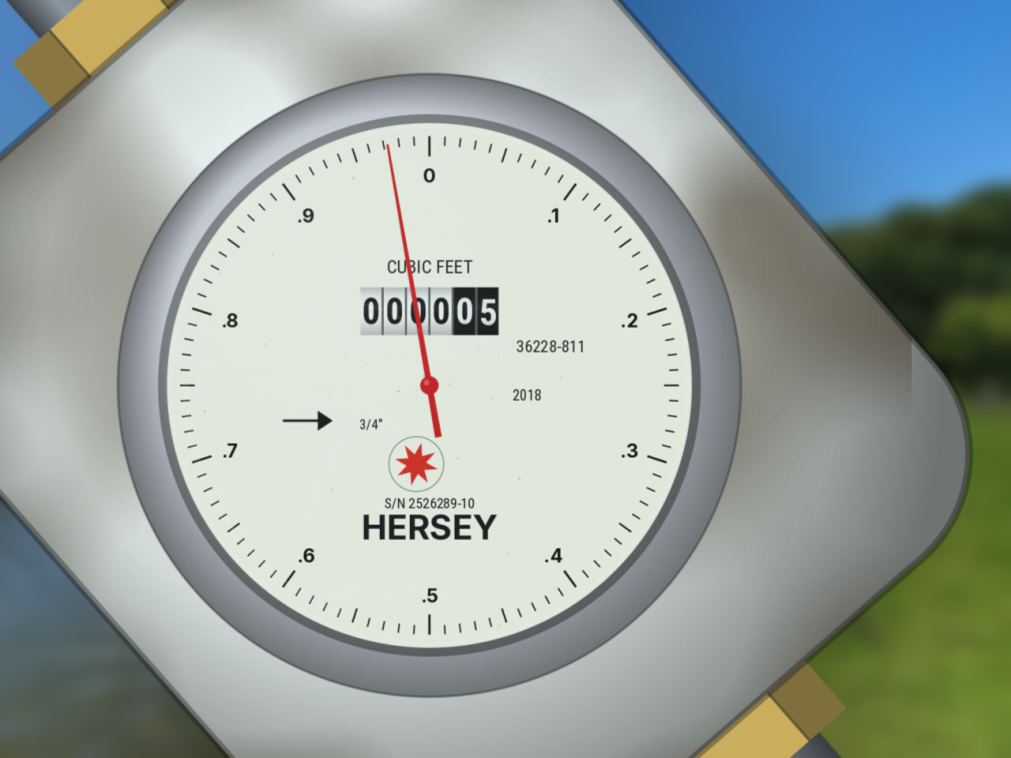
value=4.97 unit=ft³
